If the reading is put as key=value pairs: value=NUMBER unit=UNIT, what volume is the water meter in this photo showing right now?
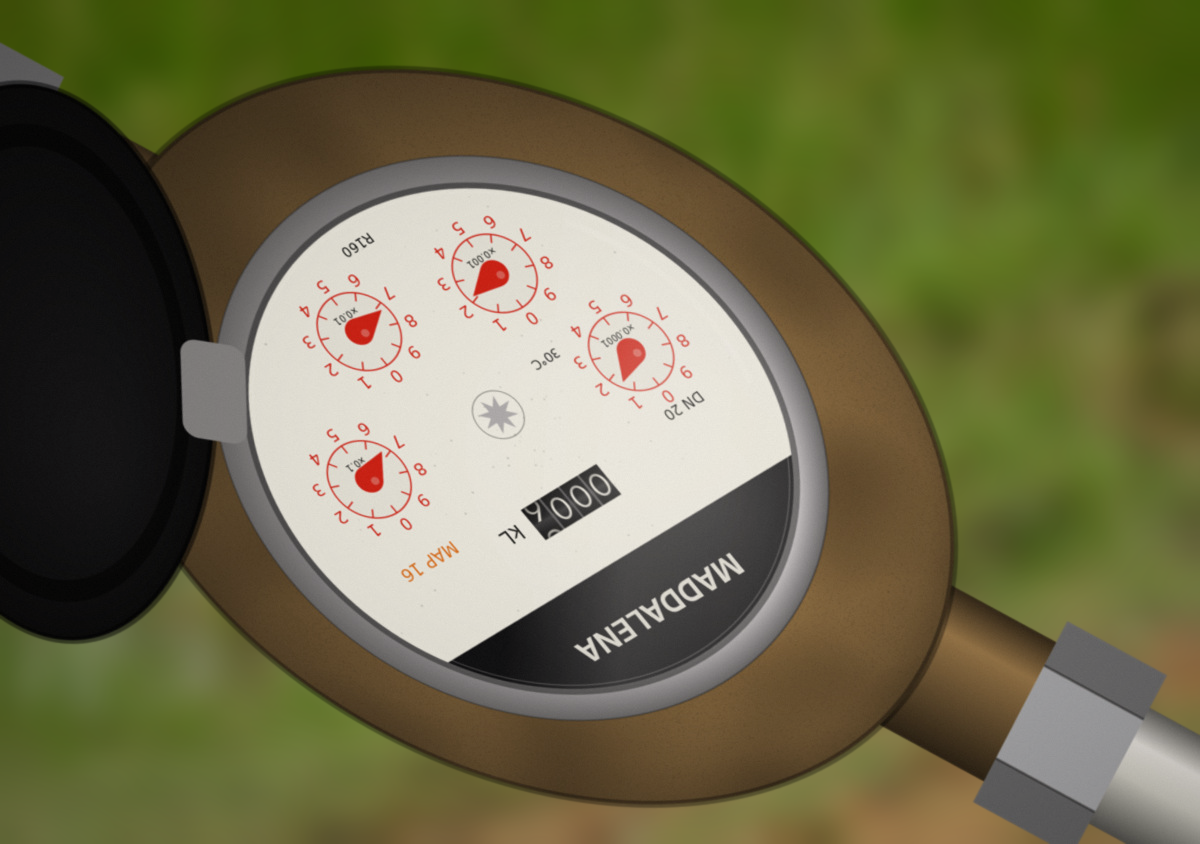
value=5.6721 unit=kL
